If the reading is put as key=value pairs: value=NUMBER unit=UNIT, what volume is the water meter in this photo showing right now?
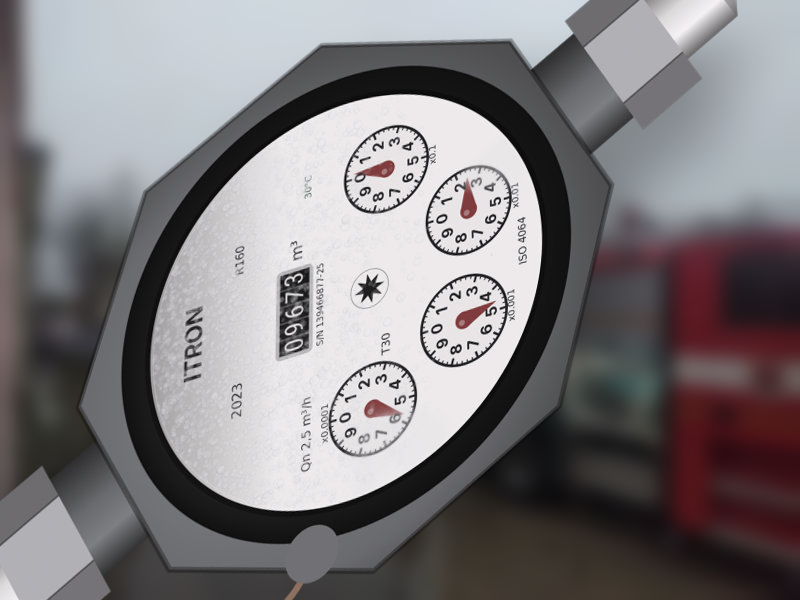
value=9673.0245 unit=m³
